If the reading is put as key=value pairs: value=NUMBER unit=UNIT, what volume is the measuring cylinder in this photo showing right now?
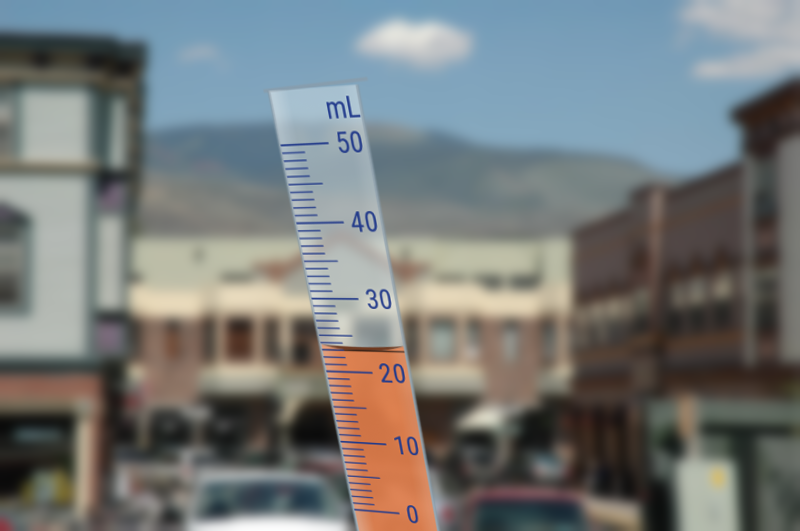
value=23 unit=mL
